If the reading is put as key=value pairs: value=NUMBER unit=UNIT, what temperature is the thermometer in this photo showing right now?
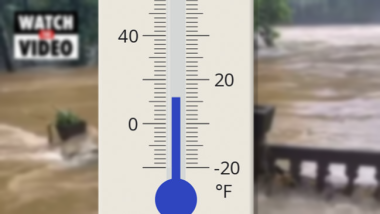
value=12 unit=°F
